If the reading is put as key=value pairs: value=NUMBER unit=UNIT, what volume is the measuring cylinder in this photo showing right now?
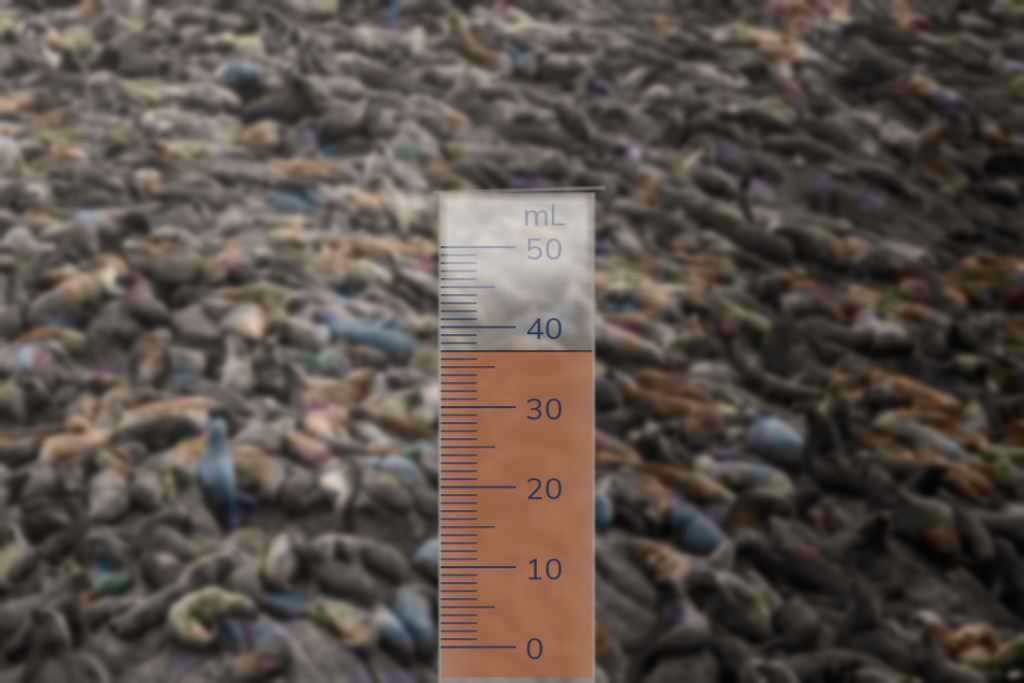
value=37 unit=mL
